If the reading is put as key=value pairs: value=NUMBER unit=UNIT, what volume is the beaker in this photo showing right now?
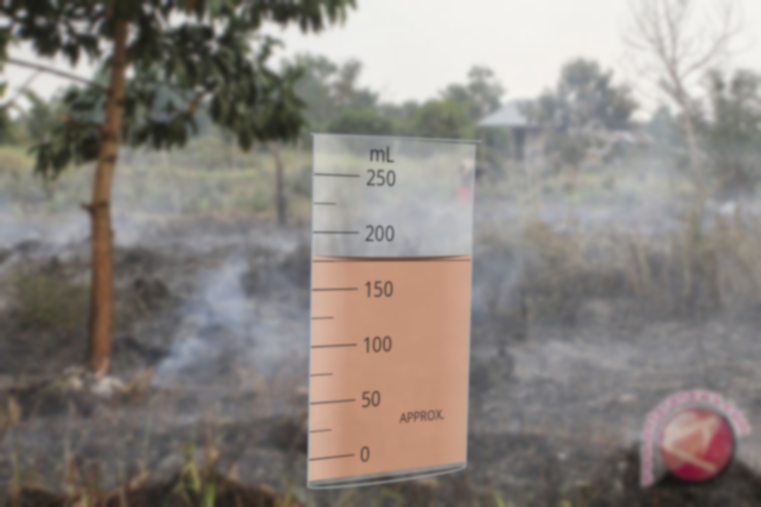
value=175 unit=mL
